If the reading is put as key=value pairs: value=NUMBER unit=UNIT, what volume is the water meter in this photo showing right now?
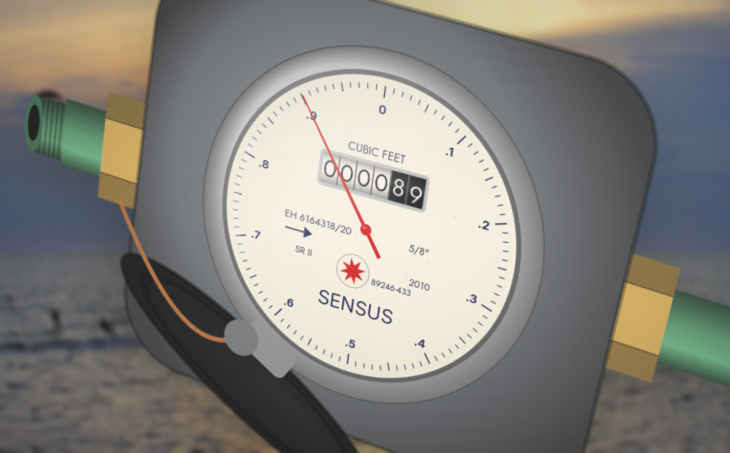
value=88.90 unit=ft³
